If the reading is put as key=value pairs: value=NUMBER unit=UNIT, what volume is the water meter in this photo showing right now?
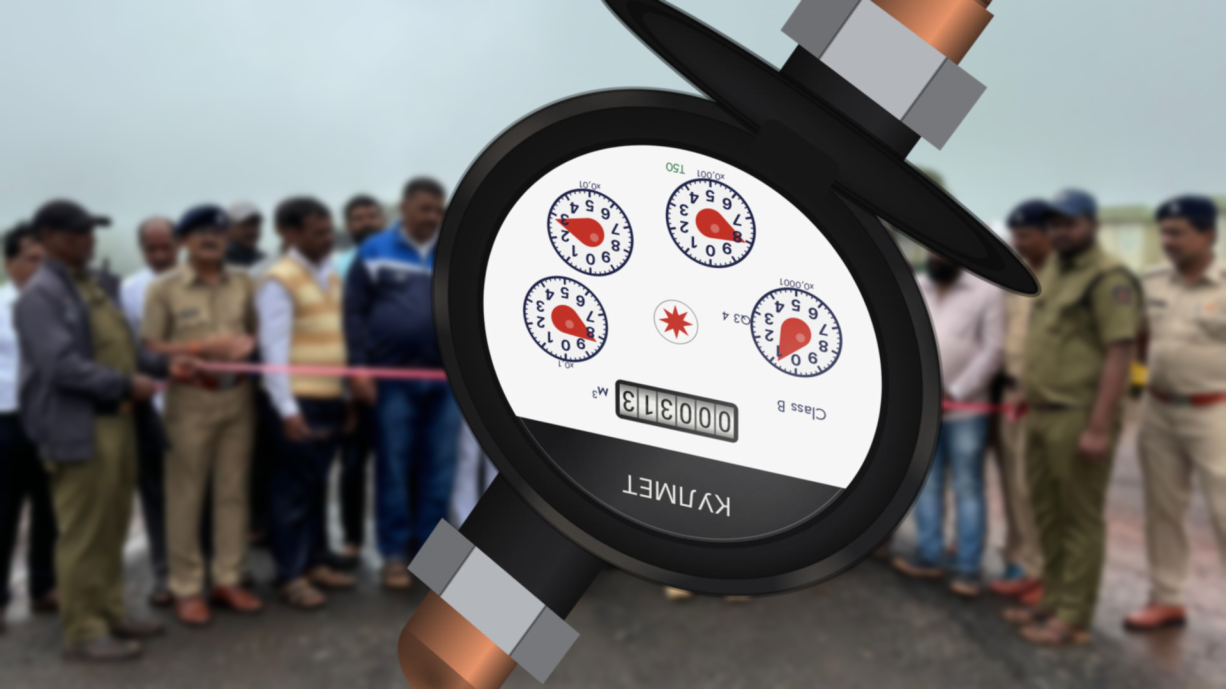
value=313.8280 unit=m³
